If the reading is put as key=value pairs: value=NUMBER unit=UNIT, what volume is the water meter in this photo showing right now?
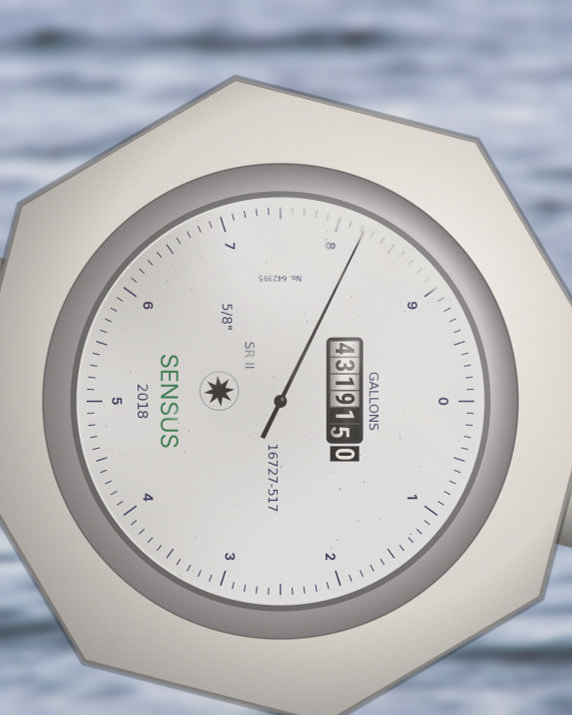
value=4319148.2 unit=gal
